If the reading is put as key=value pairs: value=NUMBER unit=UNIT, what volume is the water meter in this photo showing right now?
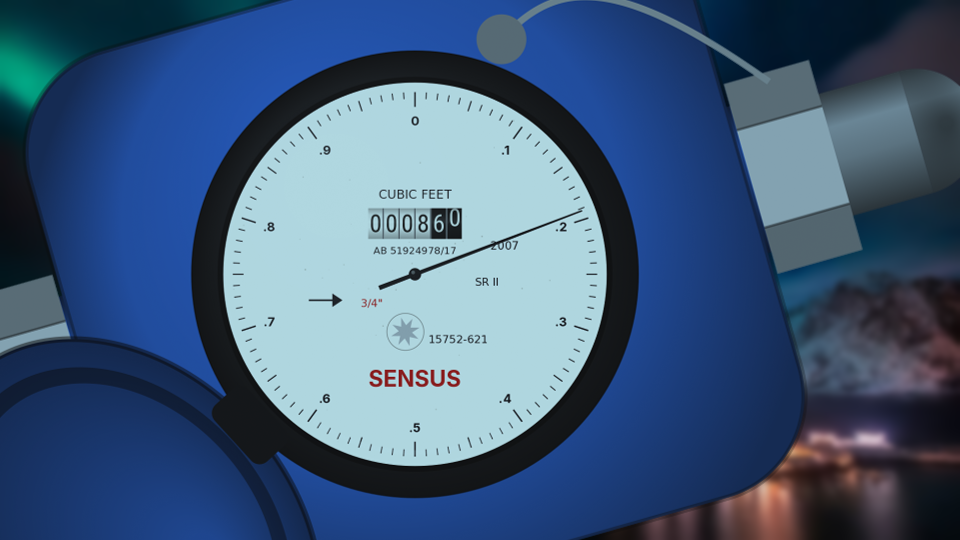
value=860.19 unit=ft³
